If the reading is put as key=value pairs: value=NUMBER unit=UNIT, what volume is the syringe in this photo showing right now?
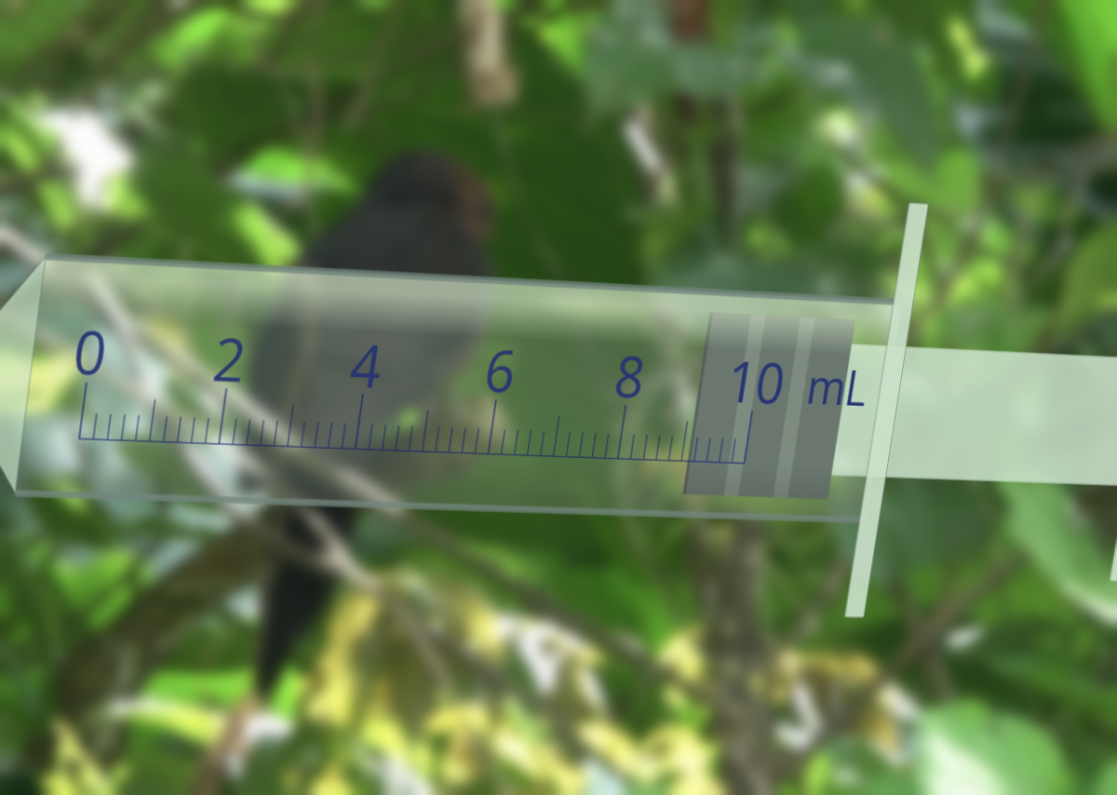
value=9.1 unit=mL
